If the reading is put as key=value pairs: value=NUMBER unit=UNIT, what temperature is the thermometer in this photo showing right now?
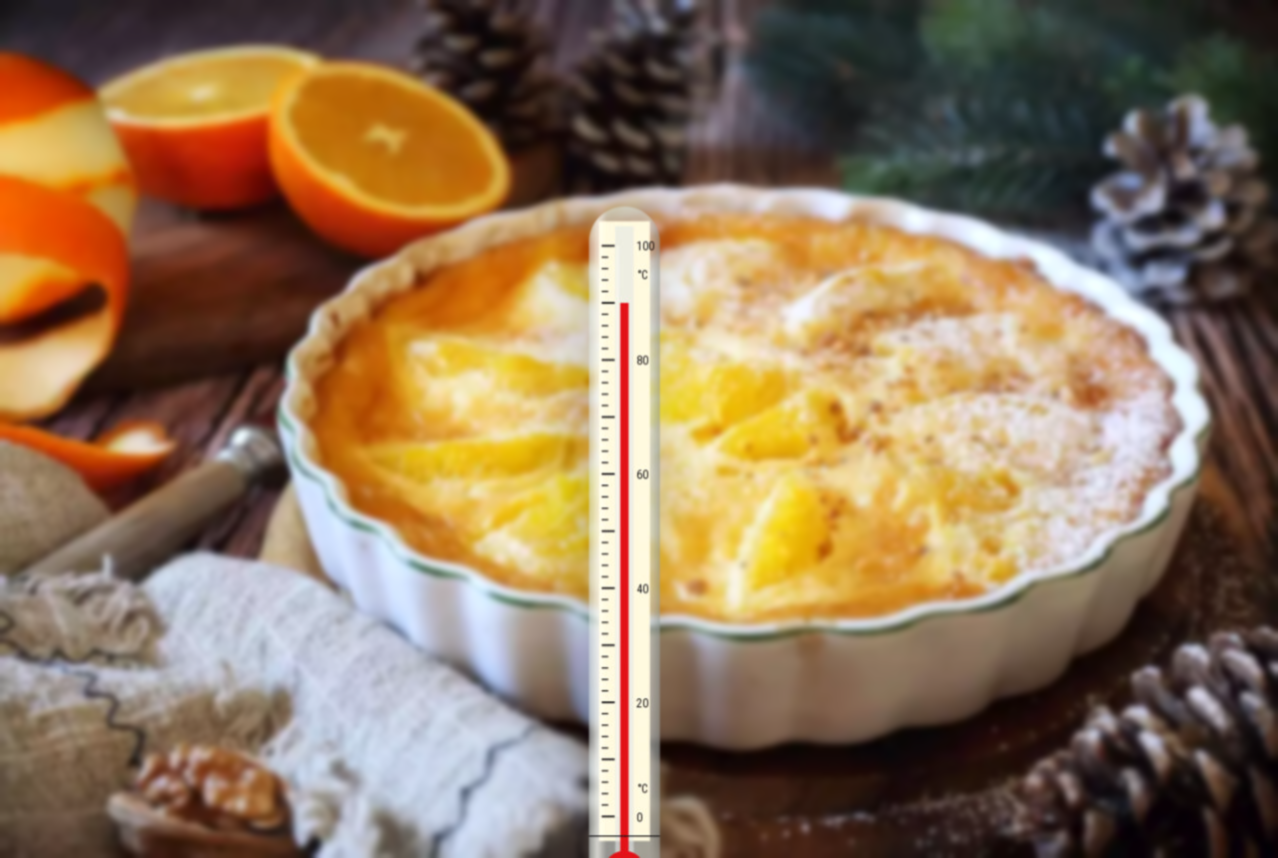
value=90 unit=°C
